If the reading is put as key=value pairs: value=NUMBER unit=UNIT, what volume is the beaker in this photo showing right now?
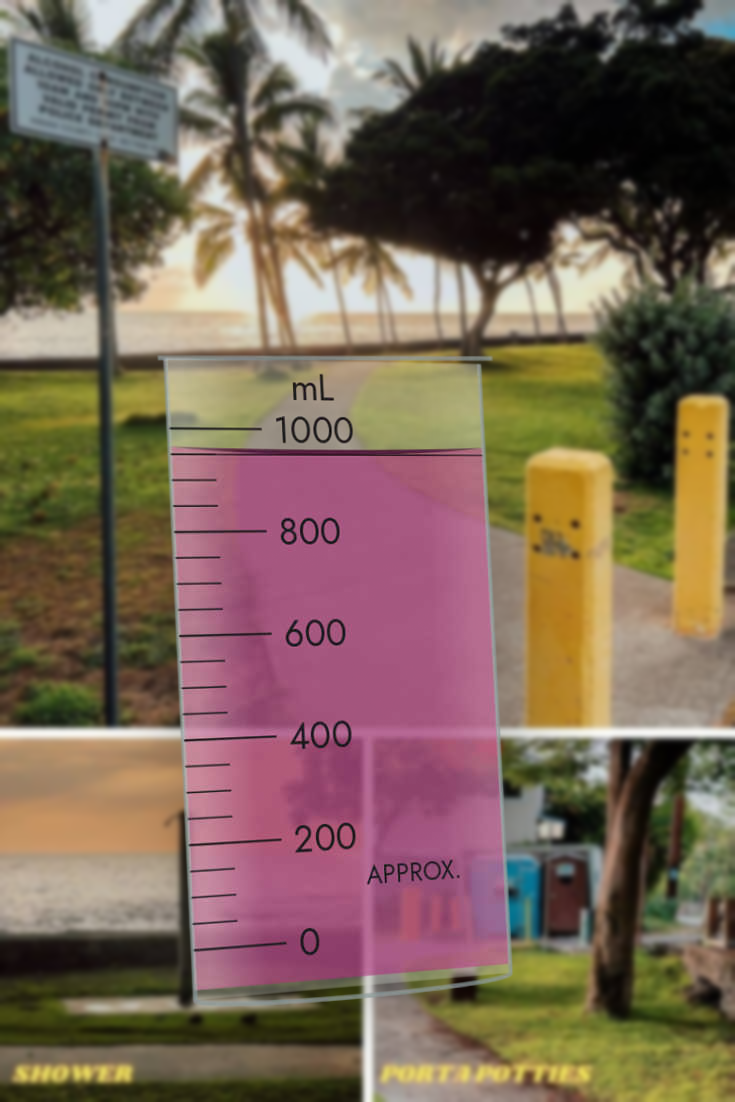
value=950 unit=mL
